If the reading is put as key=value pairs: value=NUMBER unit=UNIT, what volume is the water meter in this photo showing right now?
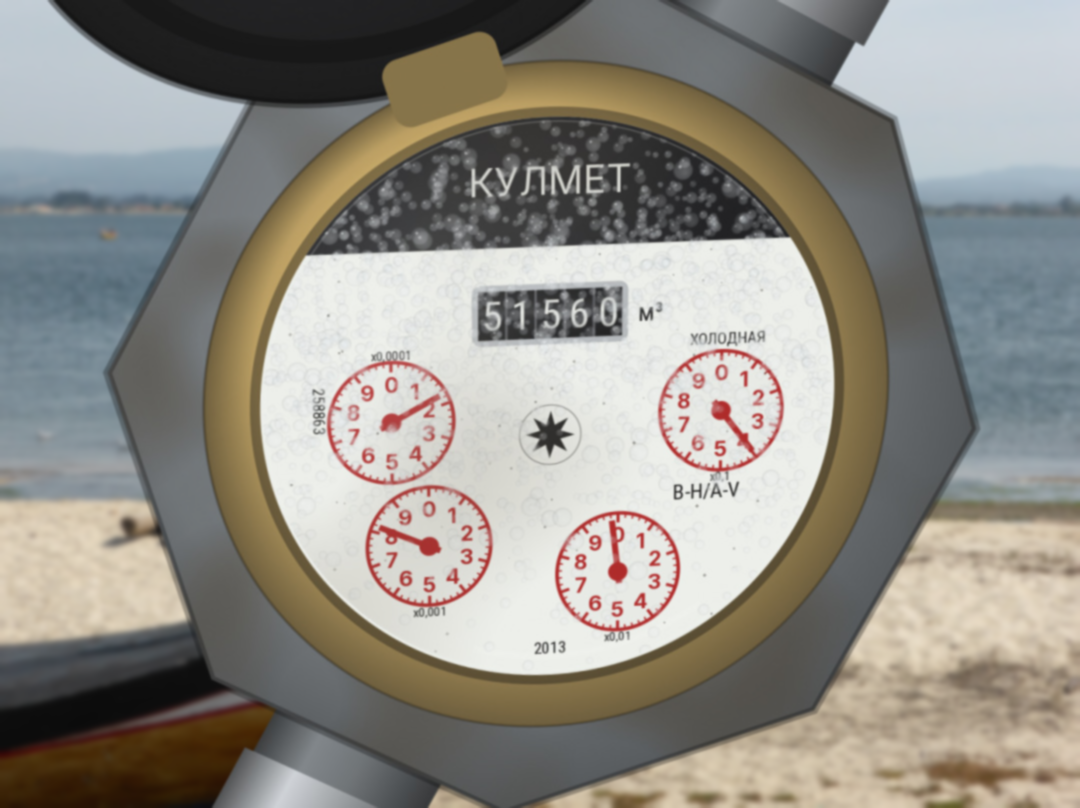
value=51560.3981 unit=m³
